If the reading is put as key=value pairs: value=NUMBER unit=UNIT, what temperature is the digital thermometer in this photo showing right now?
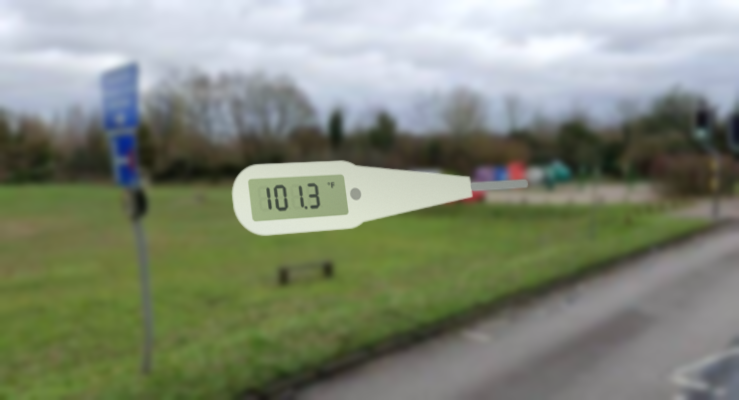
value=101.3 unit=°F
